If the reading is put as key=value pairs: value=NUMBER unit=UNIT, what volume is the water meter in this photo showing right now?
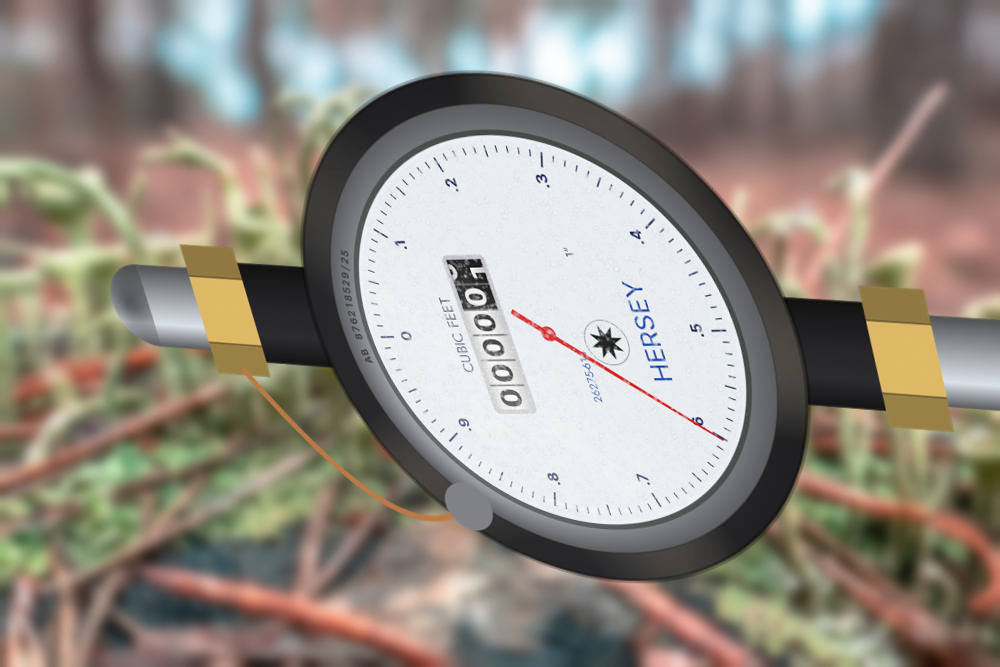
value=0.60 unit=ft³
